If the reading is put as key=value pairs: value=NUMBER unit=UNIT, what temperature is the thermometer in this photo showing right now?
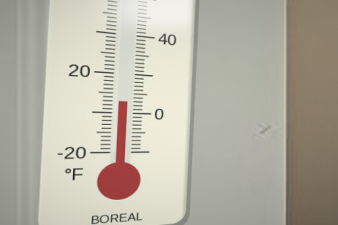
value=6 unit=°F
